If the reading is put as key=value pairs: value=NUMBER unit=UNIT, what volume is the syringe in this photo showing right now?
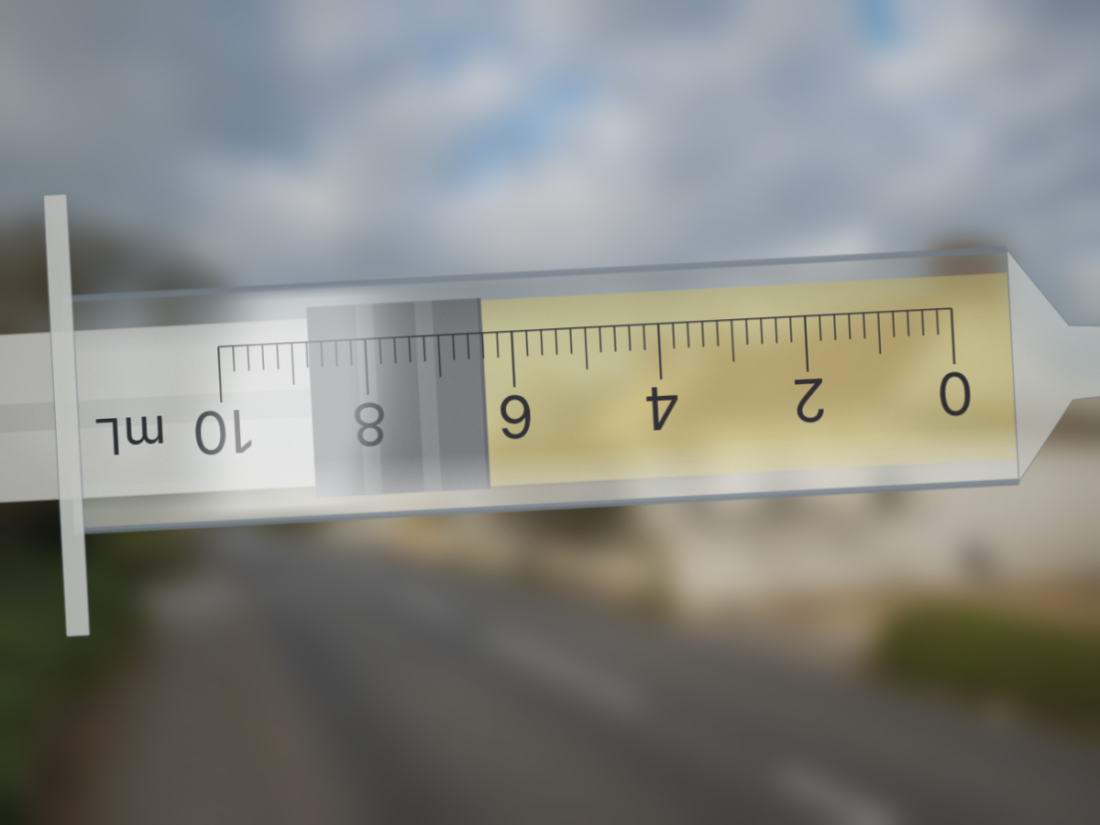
value=6.4 unit=mL
